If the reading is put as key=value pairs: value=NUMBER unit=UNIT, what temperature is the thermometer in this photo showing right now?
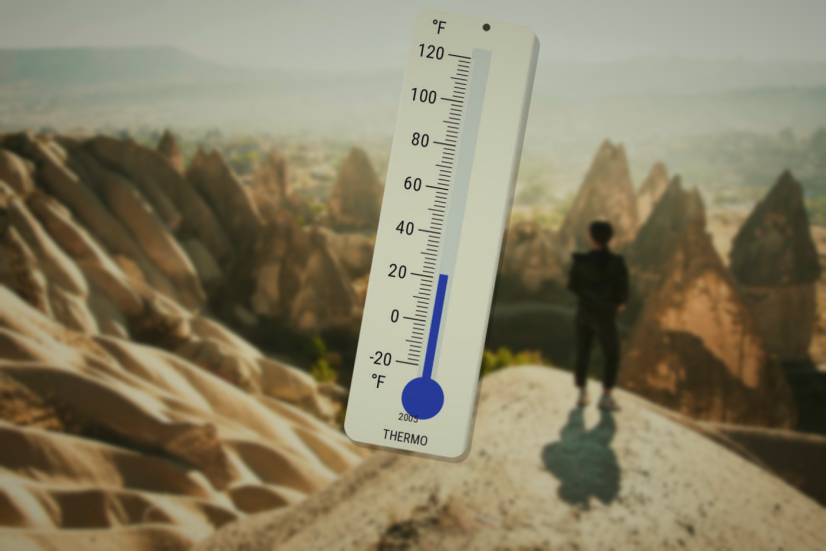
value=22 unit=°F
